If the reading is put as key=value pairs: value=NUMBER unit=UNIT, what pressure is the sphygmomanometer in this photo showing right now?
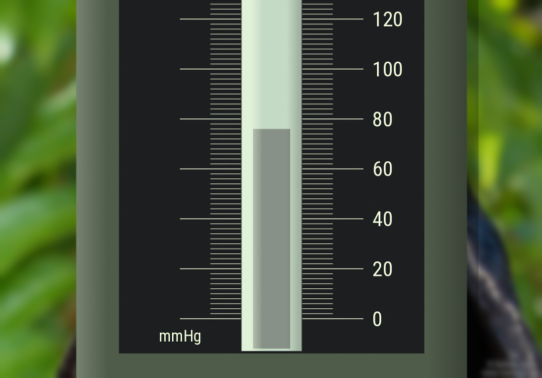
value=76 unit=mmHg
